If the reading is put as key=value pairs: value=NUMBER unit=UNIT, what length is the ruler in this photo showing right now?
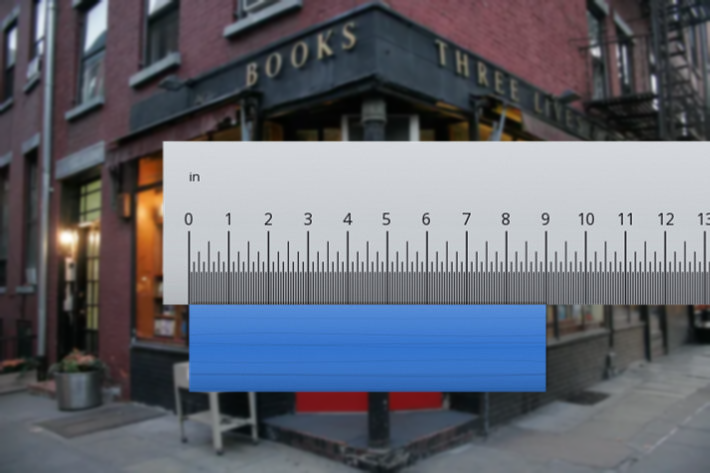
value=9 unit=in
